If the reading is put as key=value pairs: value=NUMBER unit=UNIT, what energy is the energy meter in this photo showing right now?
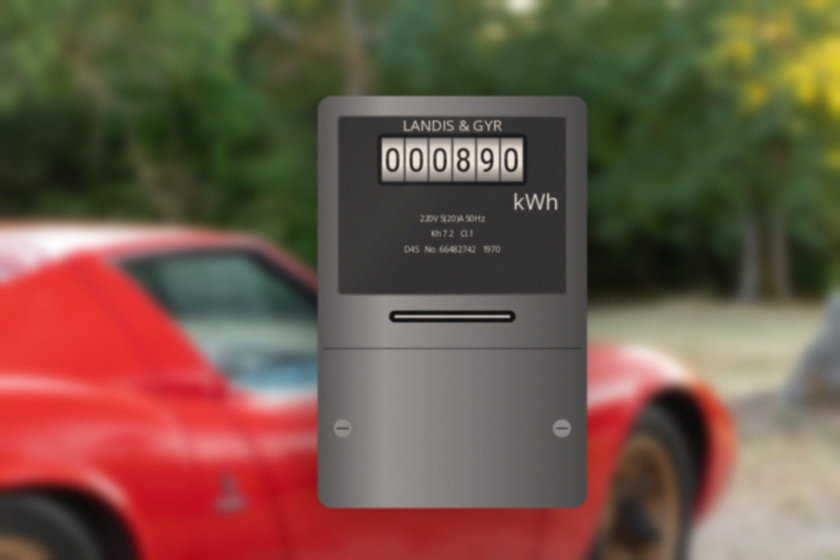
value=890 unit=kWh
